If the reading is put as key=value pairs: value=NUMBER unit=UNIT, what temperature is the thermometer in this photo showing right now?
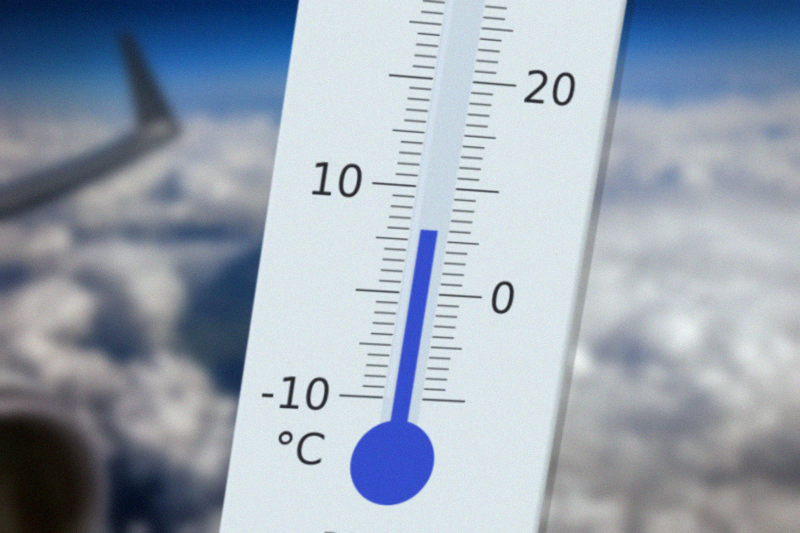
value=6 unit=°C
